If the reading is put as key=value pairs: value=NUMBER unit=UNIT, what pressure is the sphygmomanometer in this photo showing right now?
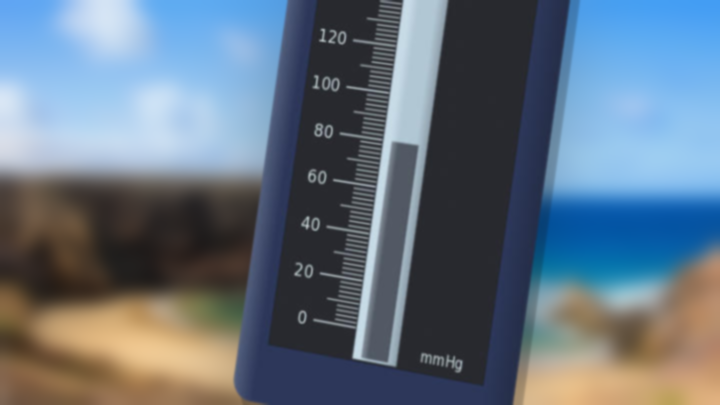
value=80 unit=mmHg
